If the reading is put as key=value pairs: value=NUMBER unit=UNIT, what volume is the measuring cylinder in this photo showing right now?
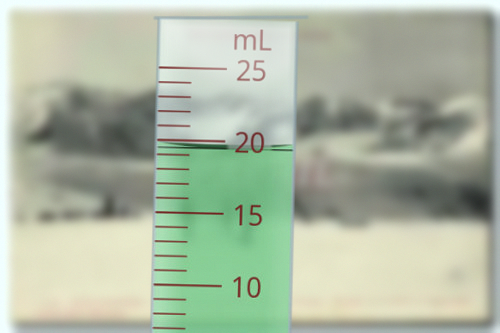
value=19.5 unit=mL
